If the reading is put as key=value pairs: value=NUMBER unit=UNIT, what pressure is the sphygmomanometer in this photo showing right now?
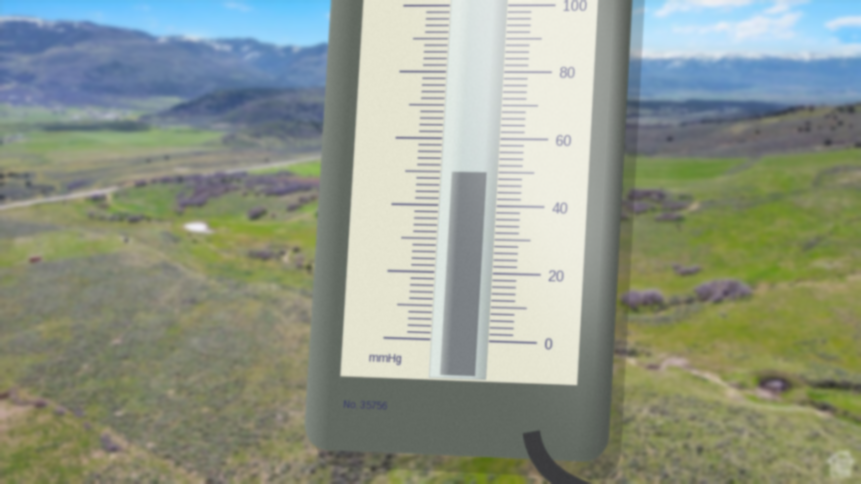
value=50 unit=mmHg
